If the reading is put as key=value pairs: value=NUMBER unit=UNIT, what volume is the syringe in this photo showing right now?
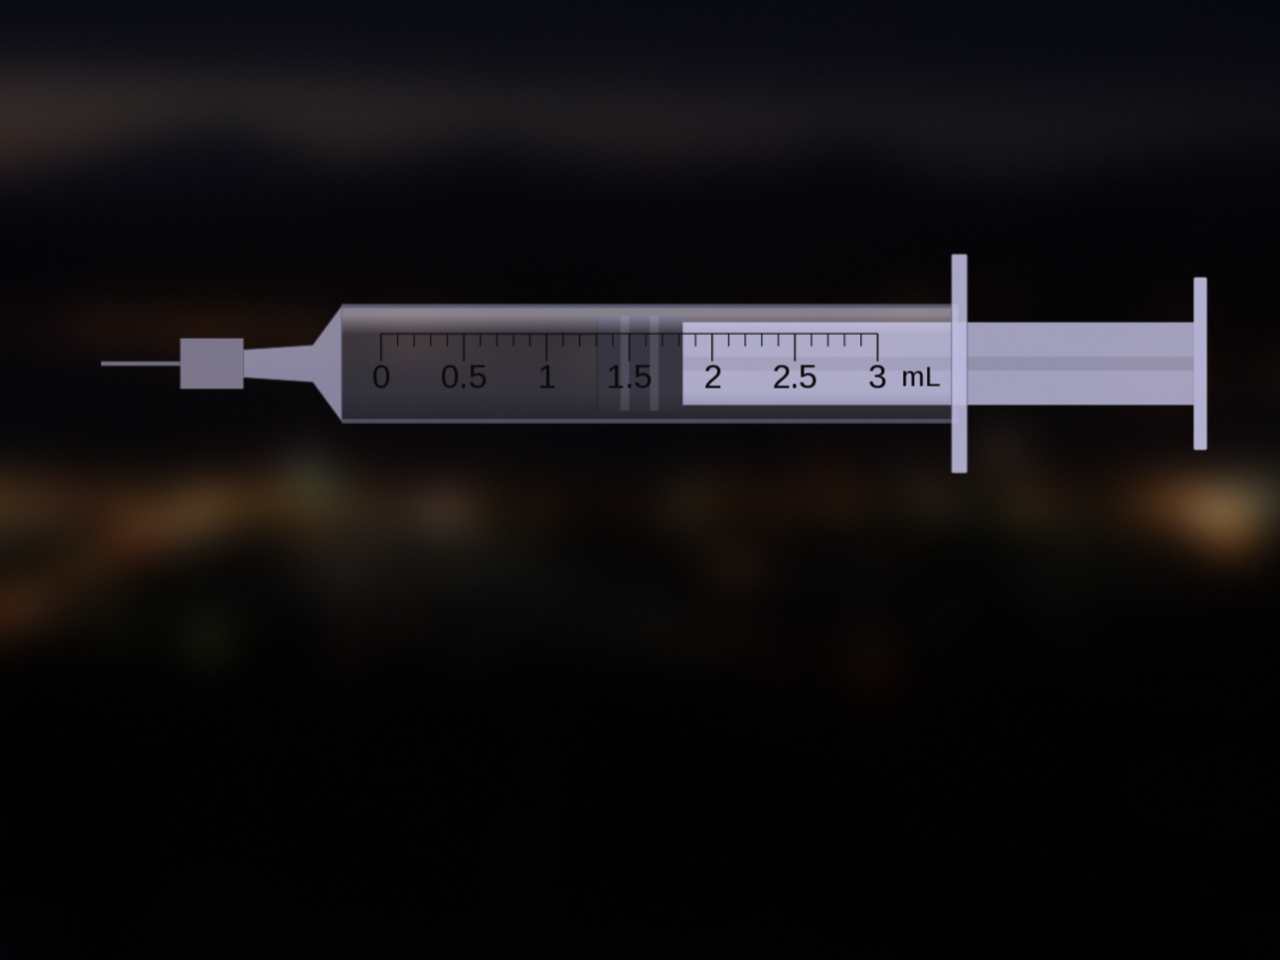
value=1.3 unit=mL
